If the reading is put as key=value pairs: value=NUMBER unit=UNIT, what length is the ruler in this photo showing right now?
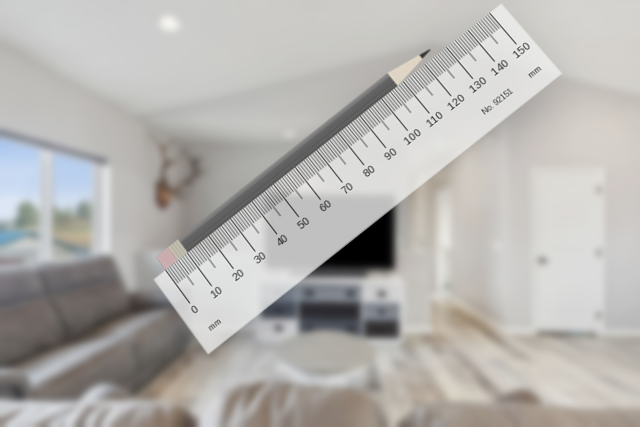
value=125 unit=mm
